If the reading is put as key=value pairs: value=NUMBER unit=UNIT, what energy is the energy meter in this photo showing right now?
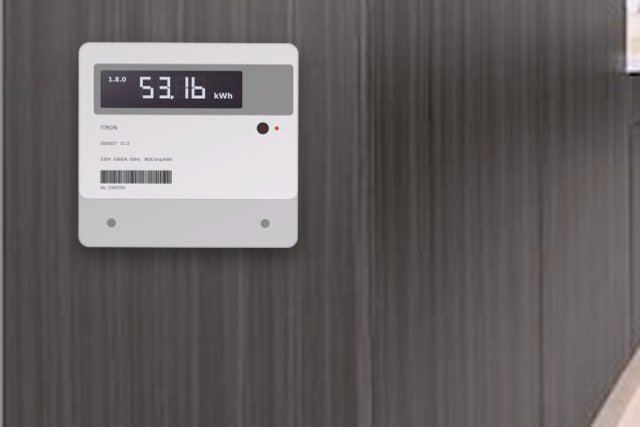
value=53.16 unit=kWh
